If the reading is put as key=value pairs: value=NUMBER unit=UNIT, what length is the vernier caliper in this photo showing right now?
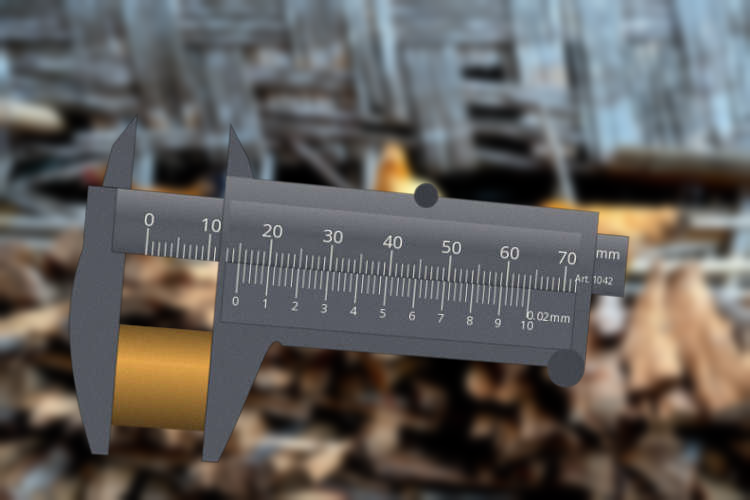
value=15.0 unit=mm
